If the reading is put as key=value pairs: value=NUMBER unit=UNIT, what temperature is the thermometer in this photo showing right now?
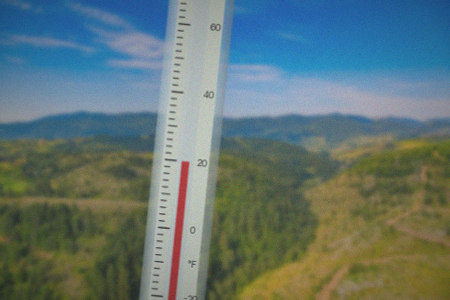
value=20 unit=°F
